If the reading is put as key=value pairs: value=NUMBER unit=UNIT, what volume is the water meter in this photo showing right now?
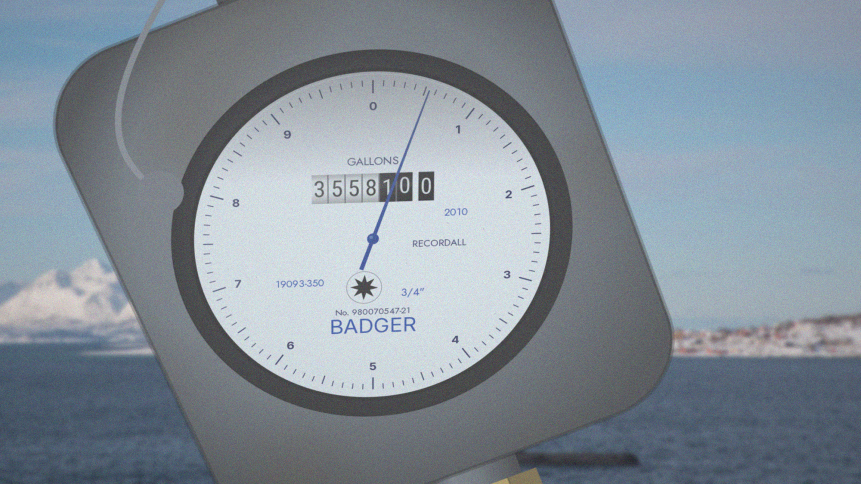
value=3558100.5 unit=gal
